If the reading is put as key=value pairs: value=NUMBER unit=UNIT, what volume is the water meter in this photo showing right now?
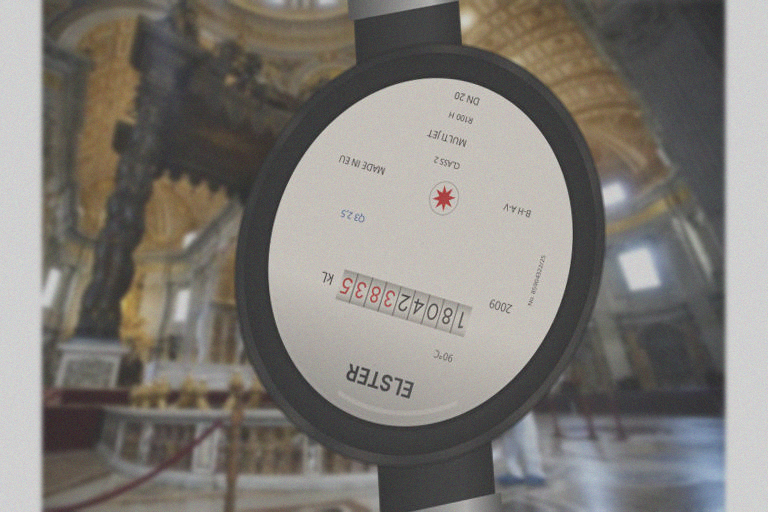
value=18042.3835 unit=kL
